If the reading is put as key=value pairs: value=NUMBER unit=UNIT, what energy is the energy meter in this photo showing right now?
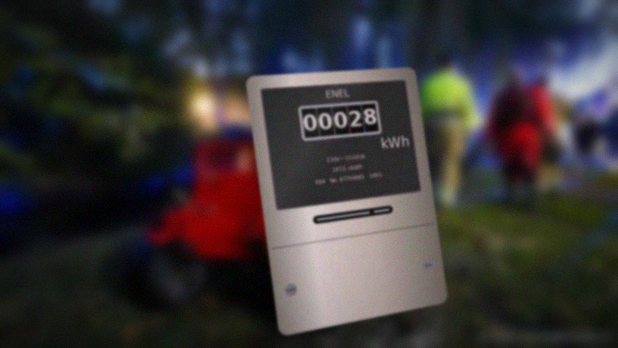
value=28 unit=kWh
